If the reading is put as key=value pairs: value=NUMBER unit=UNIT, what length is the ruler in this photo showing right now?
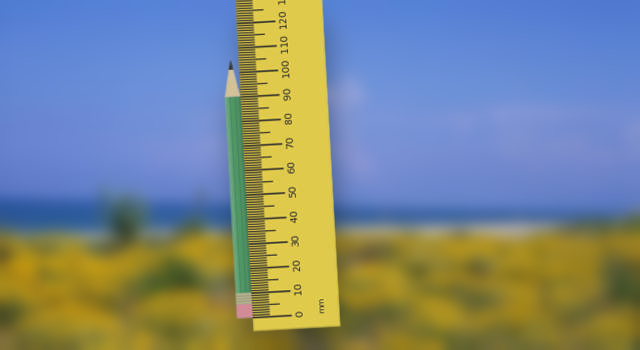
value=105 unit=mm
